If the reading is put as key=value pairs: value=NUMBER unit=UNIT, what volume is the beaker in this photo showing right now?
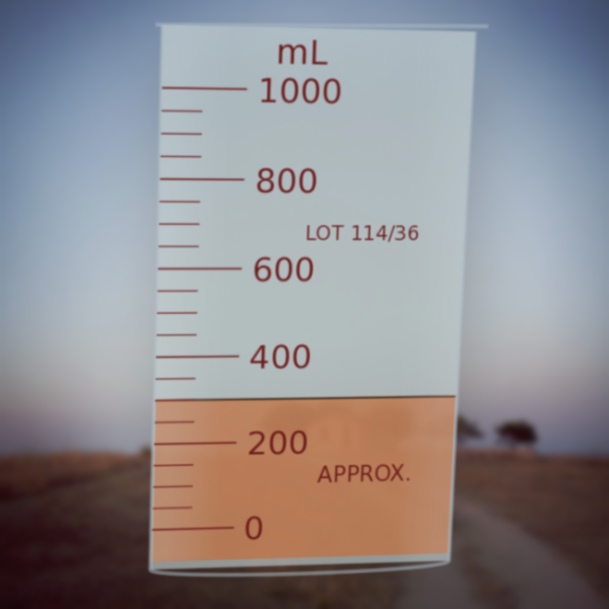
value=300 unit=mL
